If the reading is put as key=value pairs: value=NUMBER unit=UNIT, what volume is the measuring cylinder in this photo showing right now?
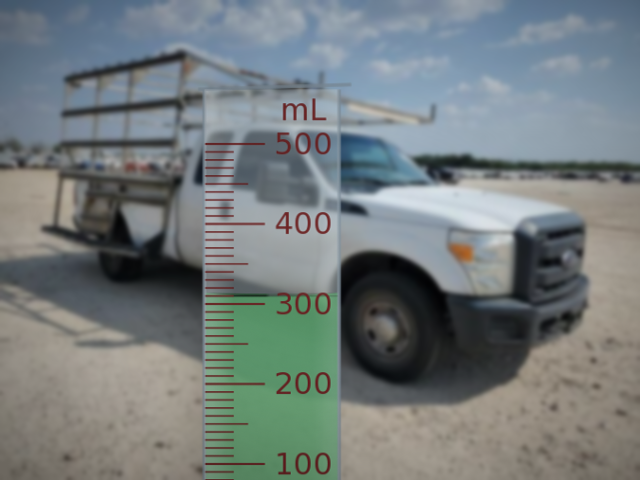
value=310 unit=mL
